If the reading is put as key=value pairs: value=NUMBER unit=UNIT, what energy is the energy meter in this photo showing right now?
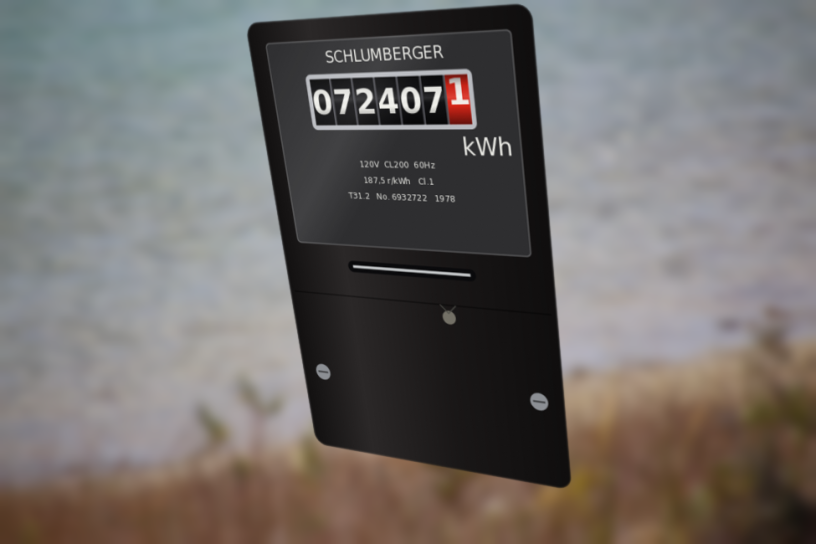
value=72407.1 unit=kWh
